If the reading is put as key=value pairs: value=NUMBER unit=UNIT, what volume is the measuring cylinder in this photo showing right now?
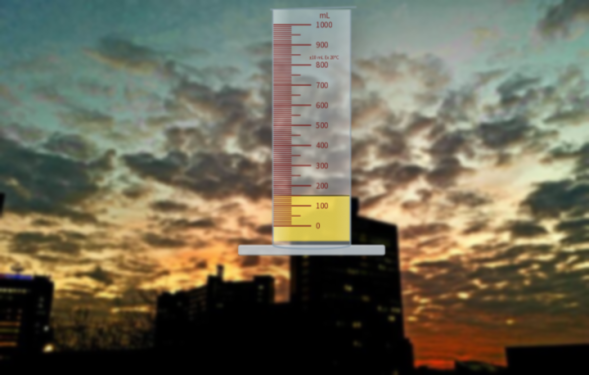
value=150 unit=mL
